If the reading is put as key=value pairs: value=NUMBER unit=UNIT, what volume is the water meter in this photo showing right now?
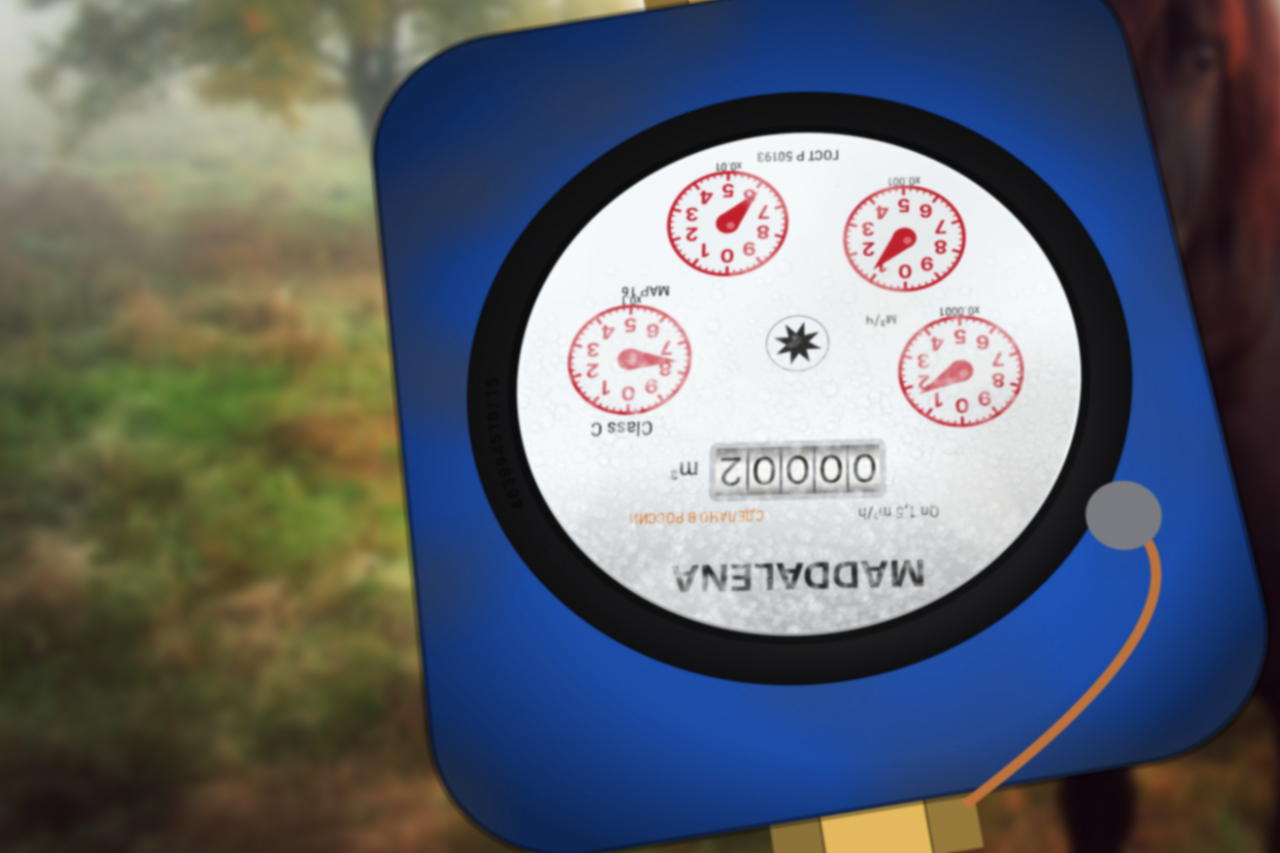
value=2.7611 unit=m³
